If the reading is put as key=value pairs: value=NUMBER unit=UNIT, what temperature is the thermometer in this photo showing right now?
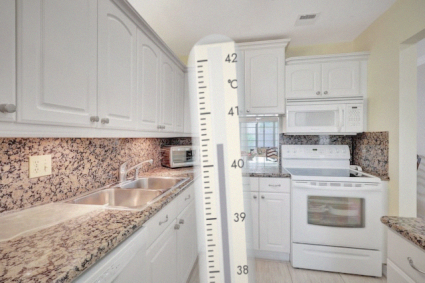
value=40.4 unit=°C
